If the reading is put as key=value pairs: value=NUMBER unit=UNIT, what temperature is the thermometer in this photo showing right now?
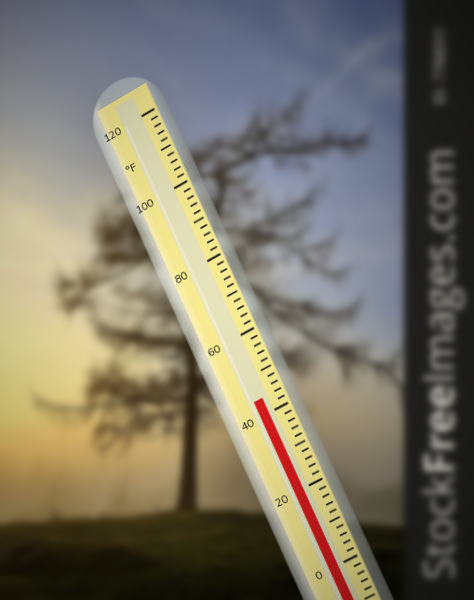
value=44 unit=°F
